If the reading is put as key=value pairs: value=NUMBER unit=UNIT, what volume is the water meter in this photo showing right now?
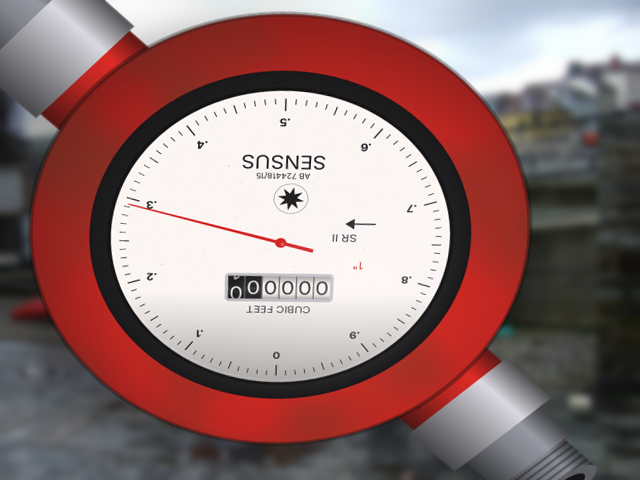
value=0.29 unit=ft³
